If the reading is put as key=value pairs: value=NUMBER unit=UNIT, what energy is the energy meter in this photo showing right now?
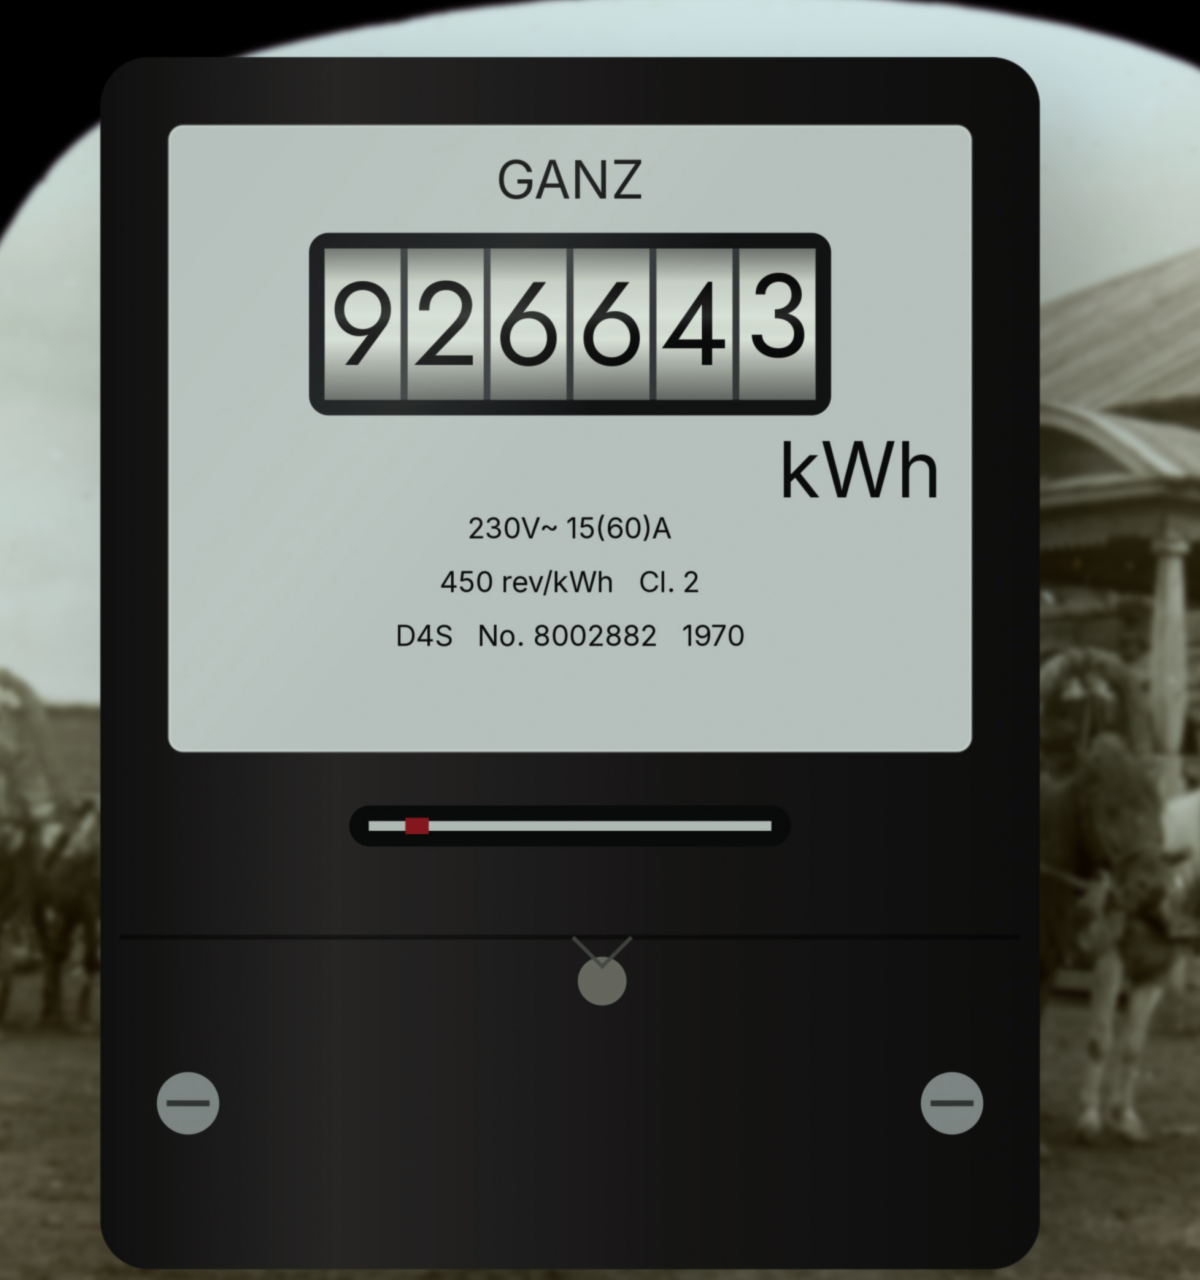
value=926643 unit=kWh
